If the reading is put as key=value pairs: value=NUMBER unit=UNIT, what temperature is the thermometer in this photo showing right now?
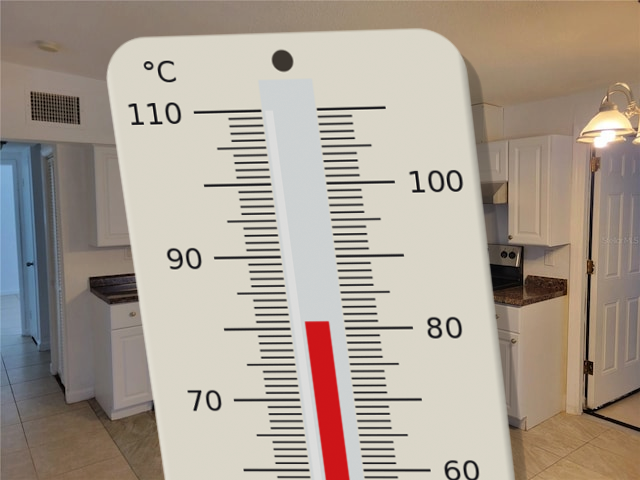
value=81 unit=°C
